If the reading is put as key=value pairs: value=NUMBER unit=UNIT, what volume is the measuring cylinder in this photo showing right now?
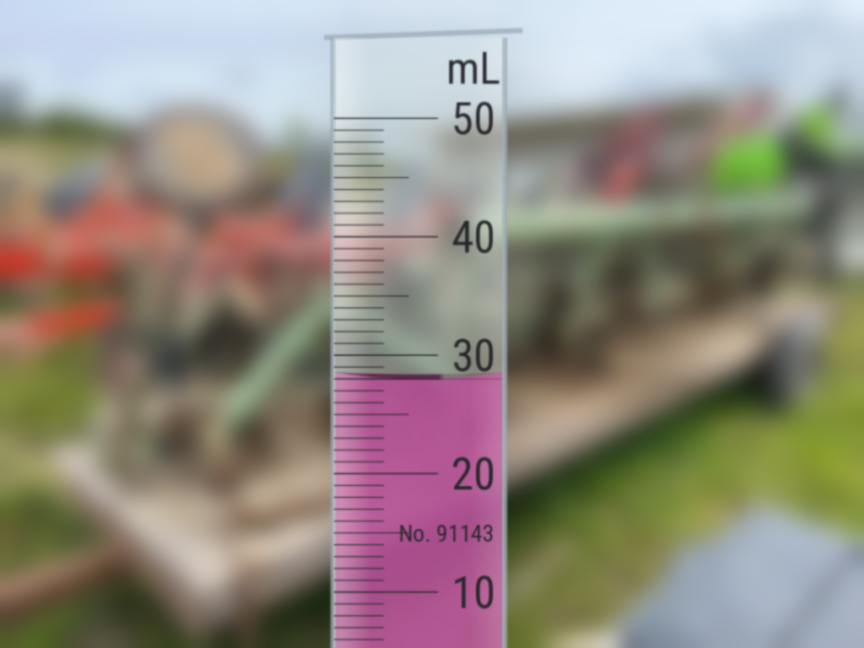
value=28 unit=mL
